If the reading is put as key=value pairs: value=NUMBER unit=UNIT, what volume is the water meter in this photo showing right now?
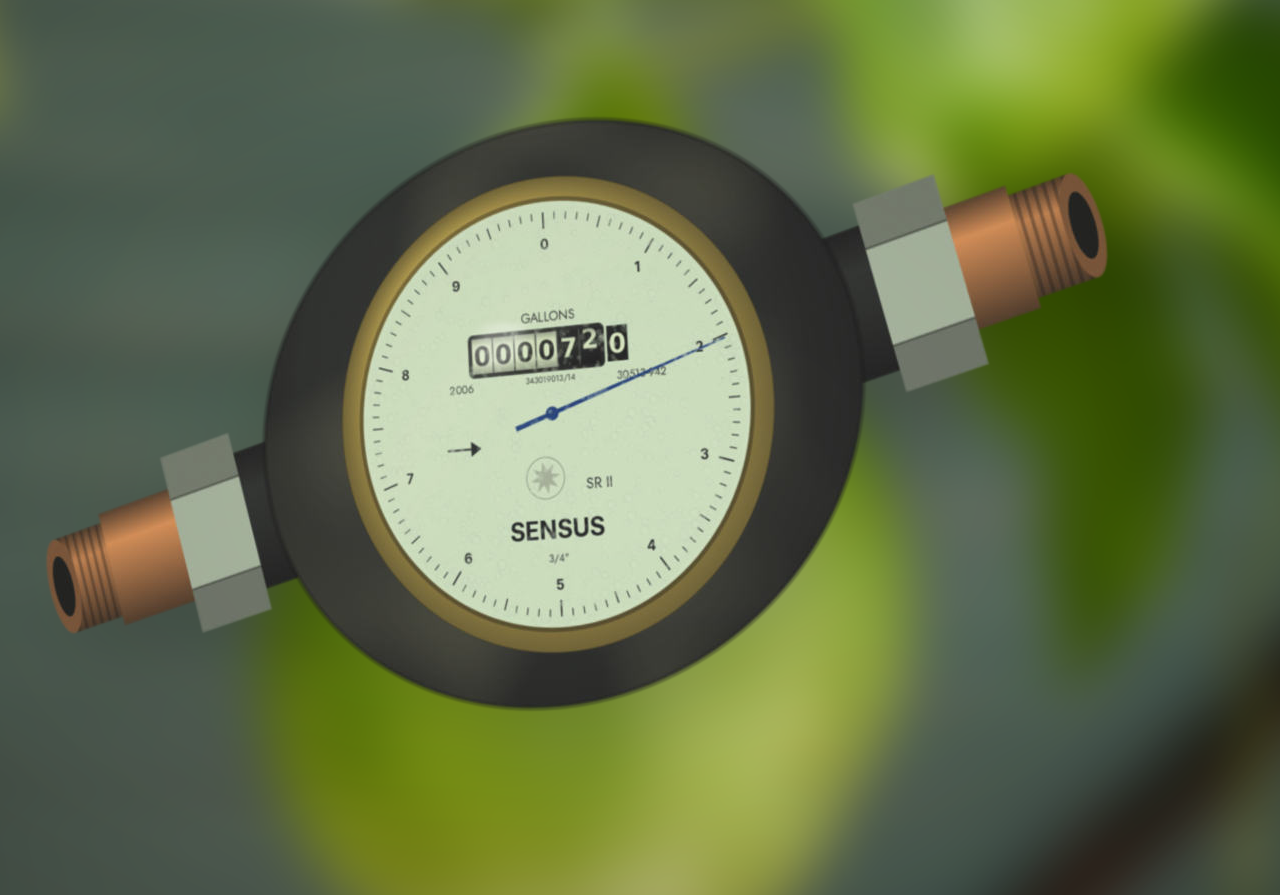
value=722.0 unit=gal
